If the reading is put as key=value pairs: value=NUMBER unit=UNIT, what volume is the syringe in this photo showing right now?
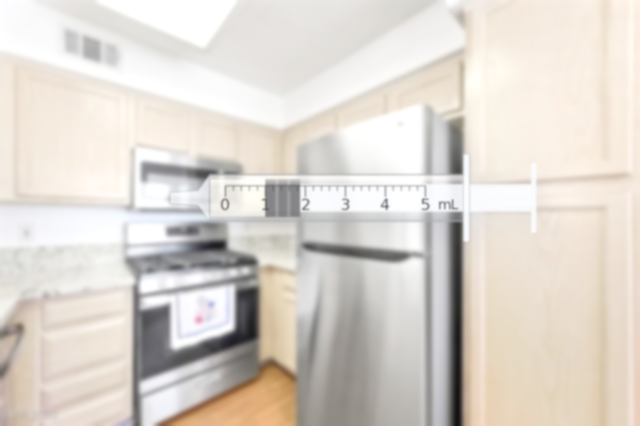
value=1 unit=mL
